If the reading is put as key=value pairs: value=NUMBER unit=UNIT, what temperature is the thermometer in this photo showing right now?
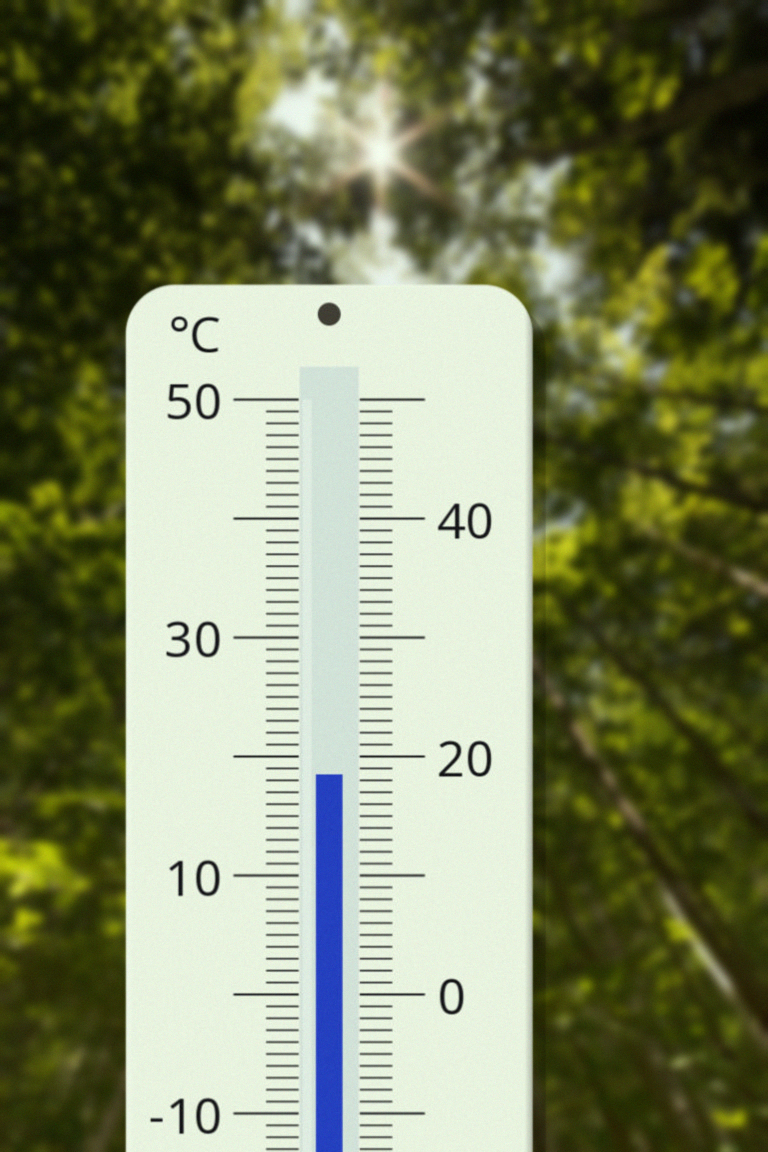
value=18.5 unit=°C
